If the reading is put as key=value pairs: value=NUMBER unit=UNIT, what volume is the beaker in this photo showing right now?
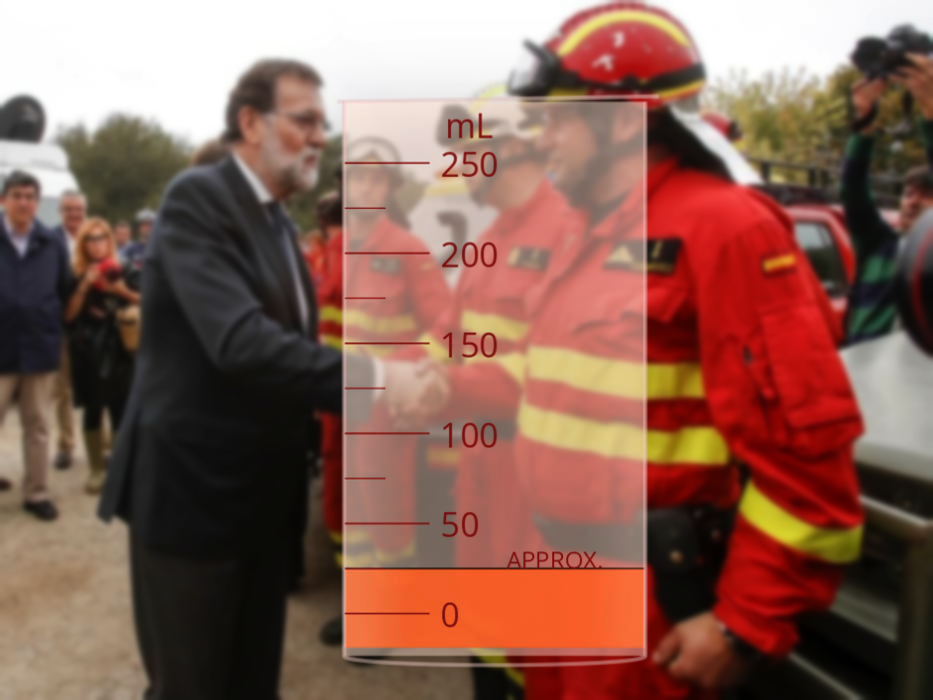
value=25 unit=mL
